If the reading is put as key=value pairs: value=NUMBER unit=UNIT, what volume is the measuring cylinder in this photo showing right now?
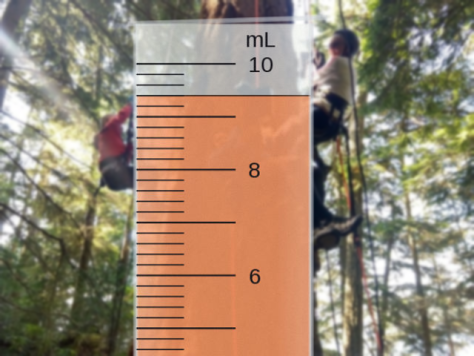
value=9.4 unit=mL
